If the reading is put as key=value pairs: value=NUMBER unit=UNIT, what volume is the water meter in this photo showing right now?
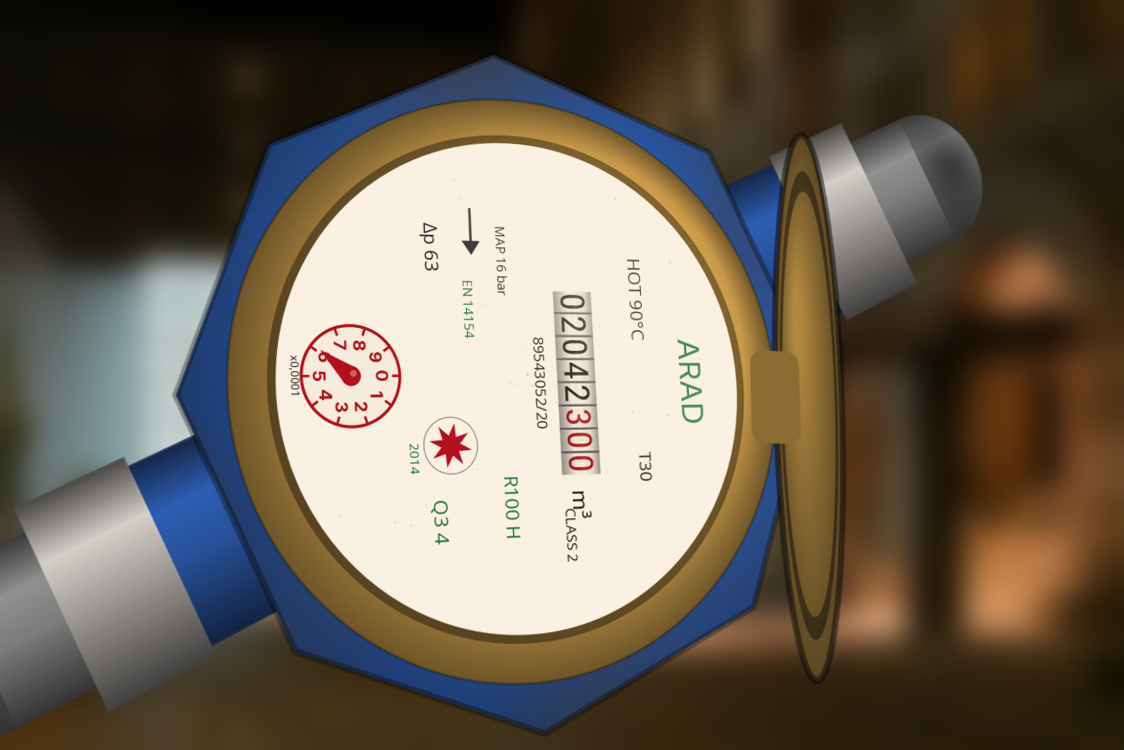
value=2042.3006 unit=m³
